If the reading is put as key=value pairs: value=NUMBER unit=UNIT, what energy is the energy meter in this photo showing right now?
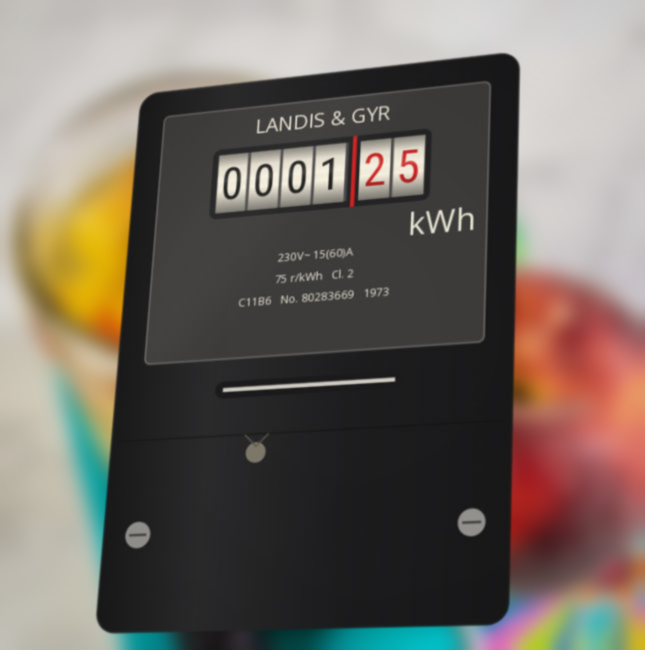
value=1.25 unit=kWh
